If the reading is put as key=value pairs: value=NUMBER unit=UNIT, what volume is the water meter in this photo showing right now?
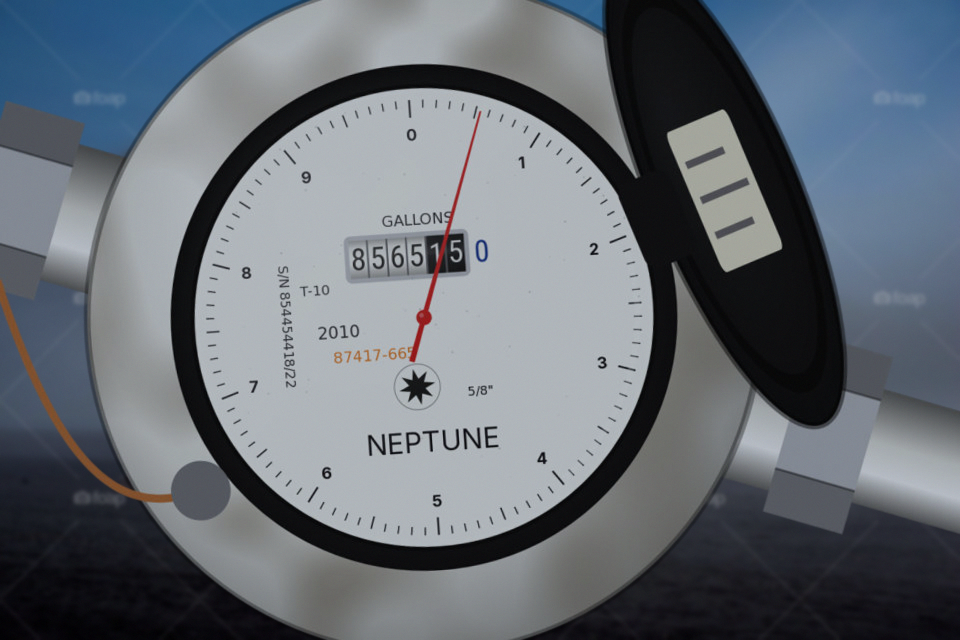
value=8565150.5 unit=gal
